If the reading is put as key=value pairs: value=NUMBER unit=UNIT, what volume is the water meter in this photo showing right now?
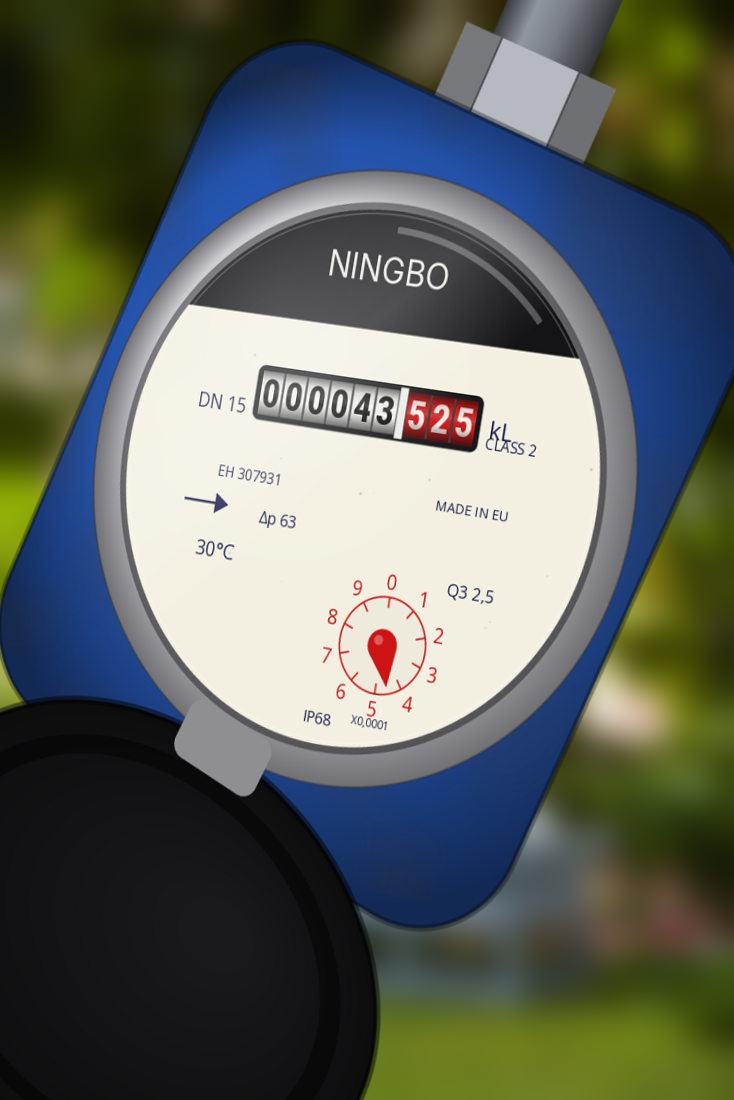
value=43.5254 unit=kL
